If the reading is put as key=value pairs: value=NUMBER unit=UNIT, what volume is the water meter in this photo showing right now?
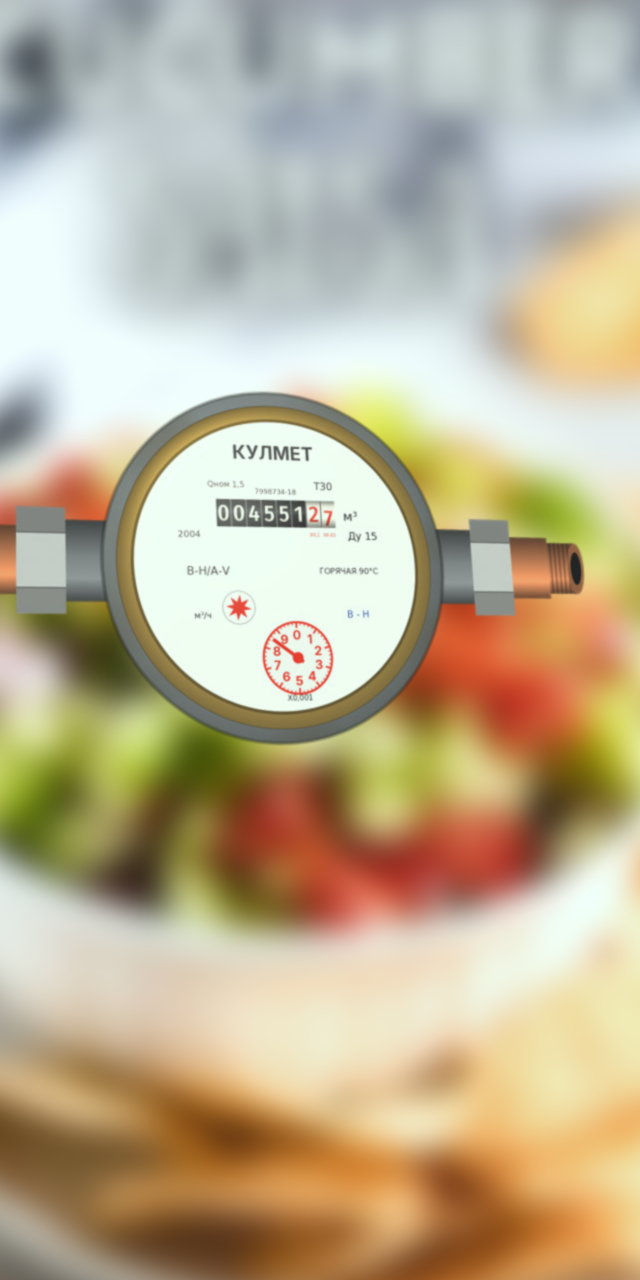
value=4551.268 unit=m³
